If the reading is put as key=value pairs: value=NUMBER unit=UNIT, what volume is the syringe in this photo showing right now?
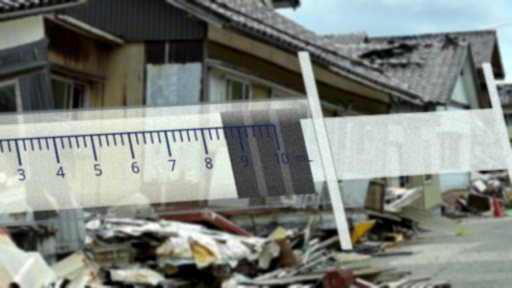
value=8.6 unit=mL
